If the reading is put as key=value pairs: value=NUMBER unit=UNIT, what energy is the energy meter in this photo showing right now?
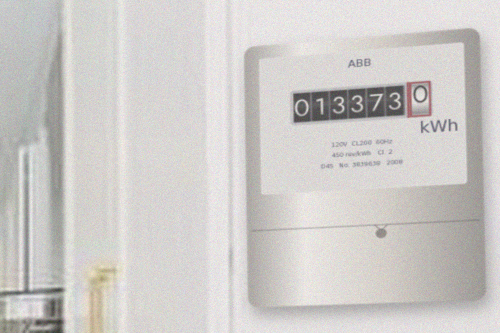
value=13373.0 unit=kWh
